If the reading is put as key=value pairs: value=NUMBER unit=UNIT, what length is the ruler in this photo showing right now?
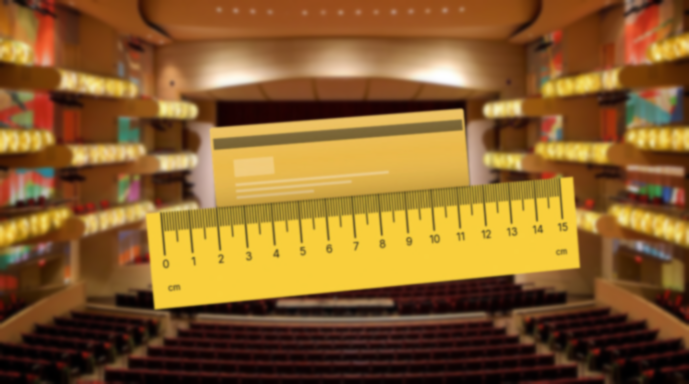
value=9.5 unit=cm
